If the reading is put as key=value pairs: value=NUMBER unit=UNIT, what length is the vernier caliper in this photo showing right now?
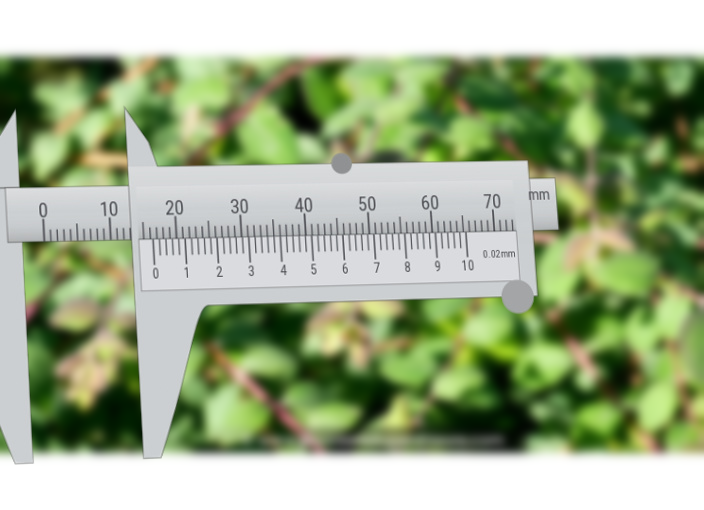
value=16.4 unit=mm
